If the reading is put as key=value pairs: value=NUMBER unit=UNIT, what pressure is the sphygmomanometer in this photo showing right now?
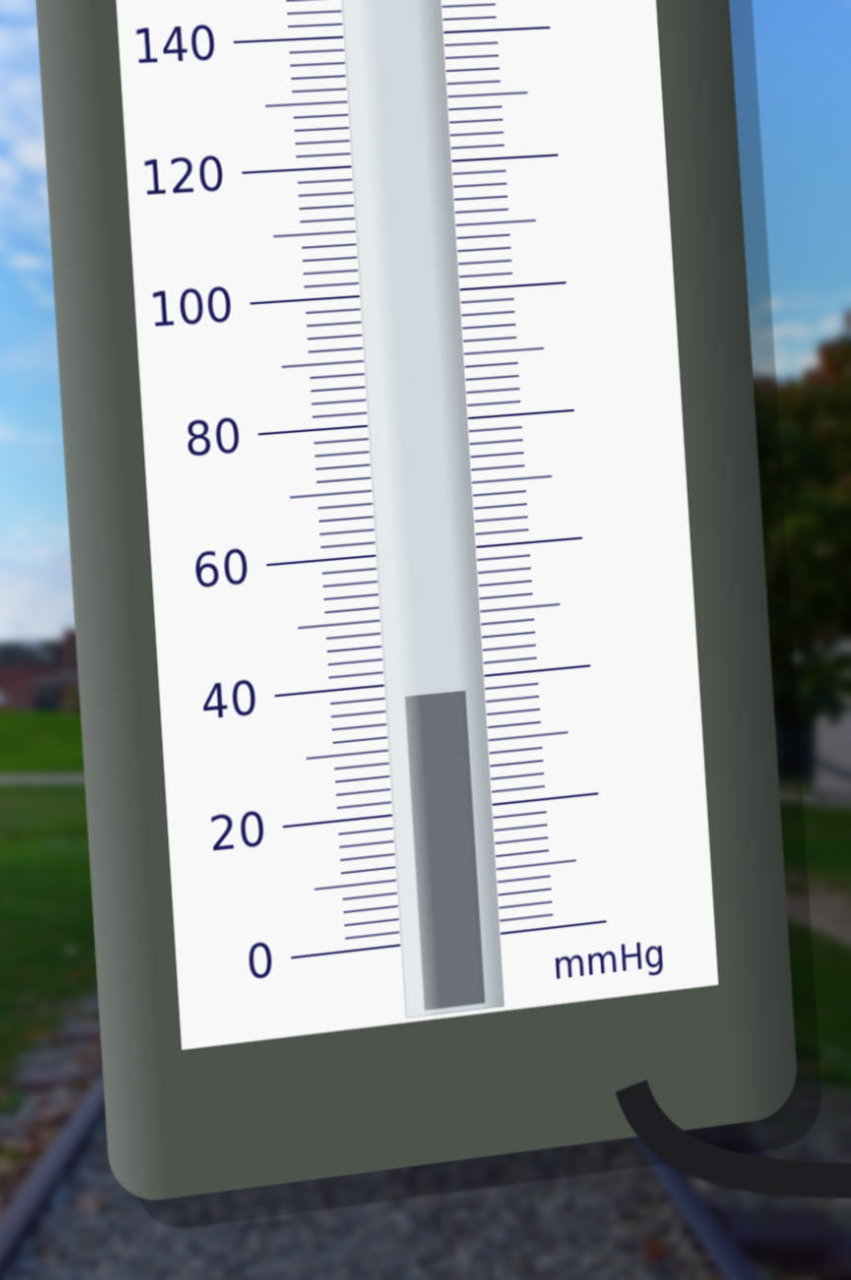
value=38 unit=mmHg
